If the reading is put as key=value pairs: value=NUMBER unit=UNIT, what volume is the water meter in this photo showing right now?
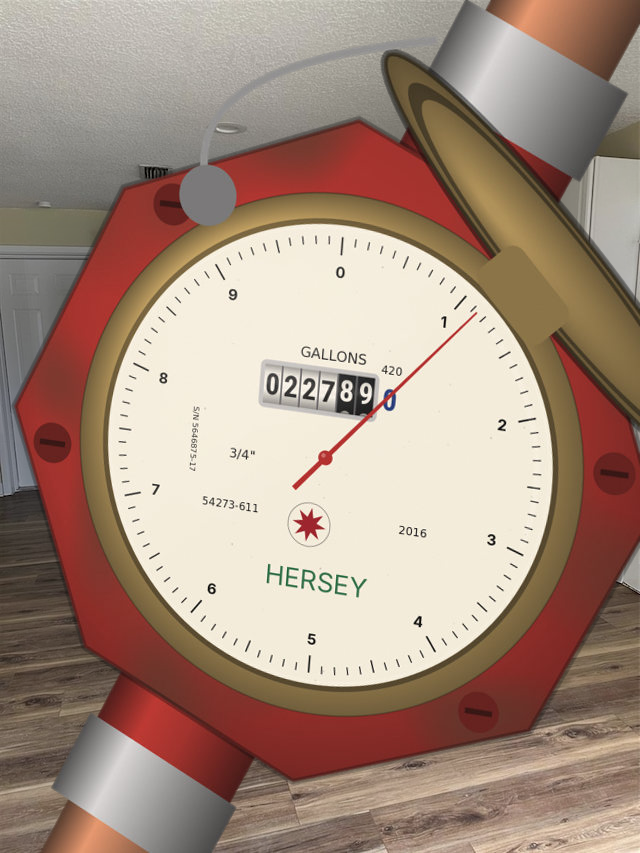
value=227891.1 unit=gal
